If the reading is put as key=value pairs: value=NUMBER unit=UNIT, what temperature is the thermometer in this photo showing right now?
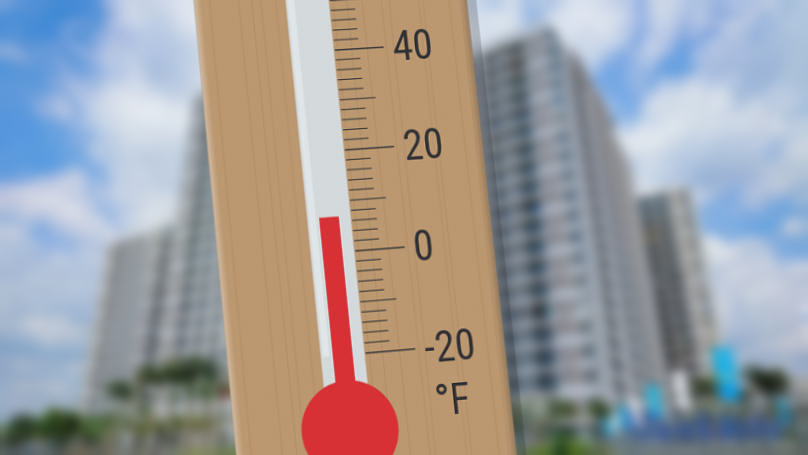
value=7 unit=°F
